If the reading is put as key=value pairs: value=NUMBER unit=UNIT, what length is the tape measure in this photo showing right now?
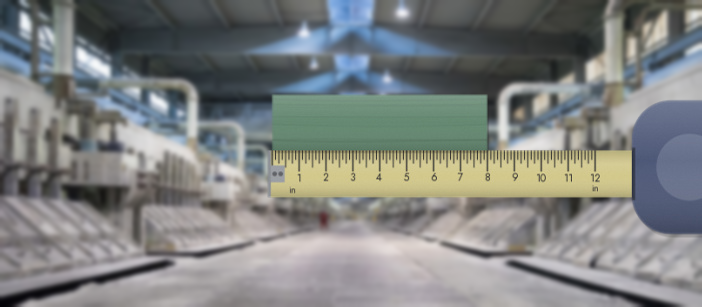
value=8 unit=in
